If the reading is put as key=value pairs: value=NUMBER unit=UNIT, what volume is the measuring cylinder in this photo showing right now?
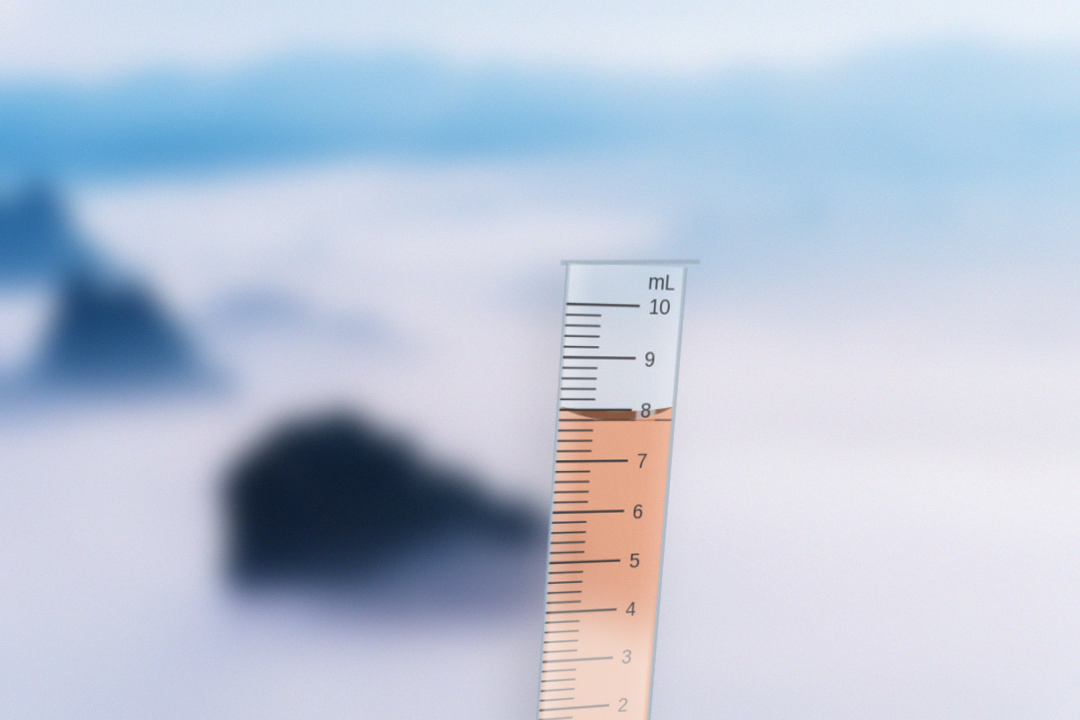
value=7.8 unit=mL
